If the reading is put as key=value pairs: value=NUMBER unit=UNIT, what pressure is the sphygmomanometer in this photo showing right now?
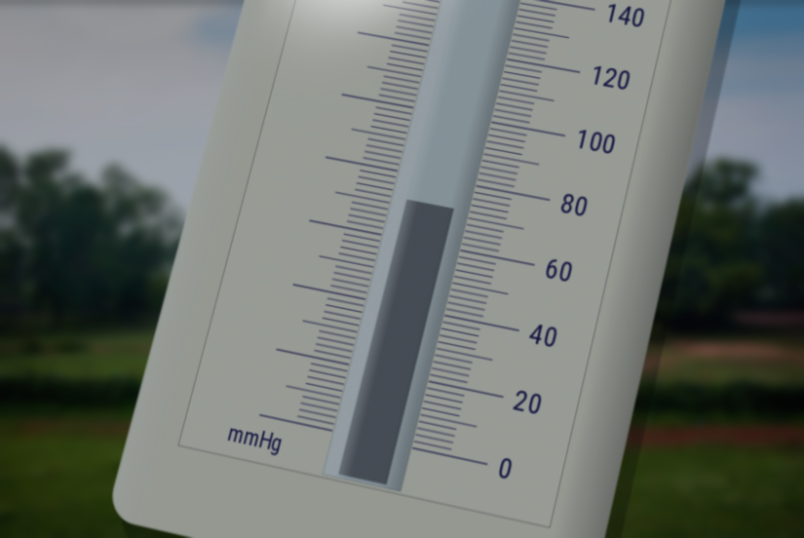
value=72 unit=mmHg
